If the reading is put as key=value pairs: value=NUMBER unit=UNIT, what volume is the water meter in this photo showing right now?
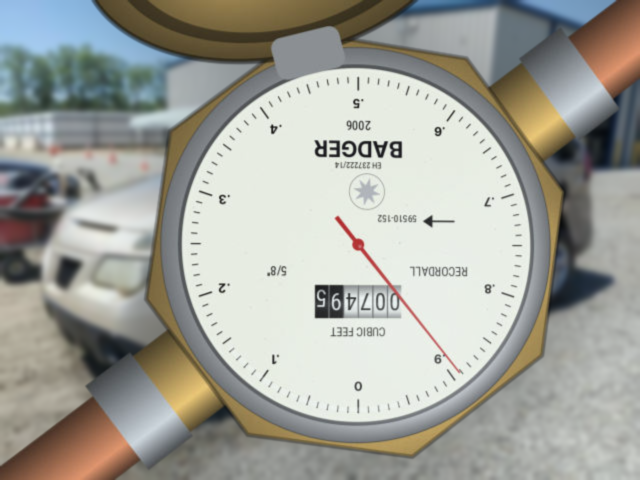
value=7494.89 unit=ft³
